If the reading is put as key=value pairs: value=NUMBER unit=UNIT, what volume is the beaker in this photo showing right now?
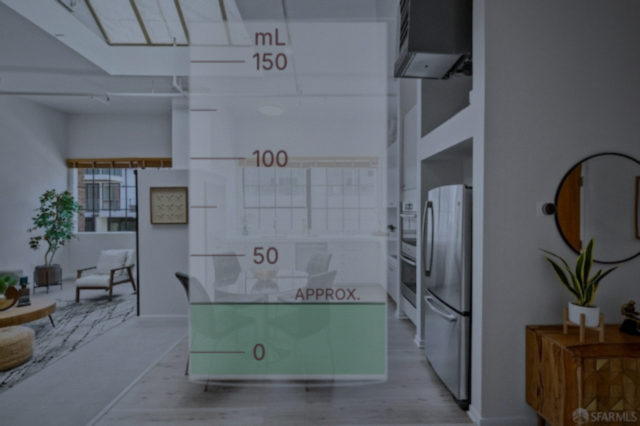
value=25 unit=mL
